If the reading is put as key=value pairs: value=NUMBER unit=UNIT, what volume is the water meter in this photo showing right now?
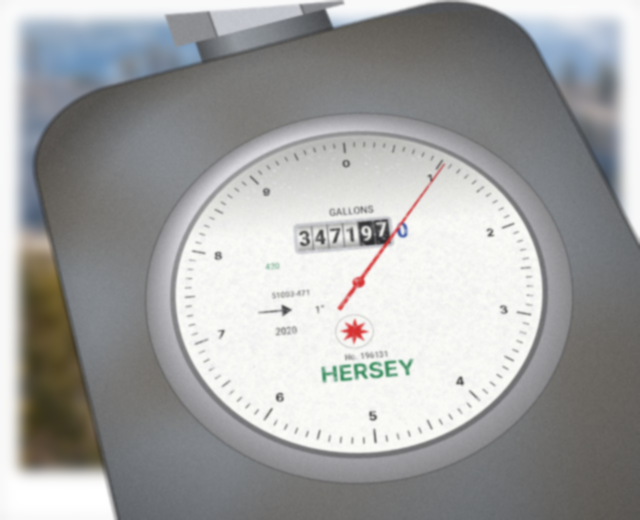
value=3471971.0 unit=gal
